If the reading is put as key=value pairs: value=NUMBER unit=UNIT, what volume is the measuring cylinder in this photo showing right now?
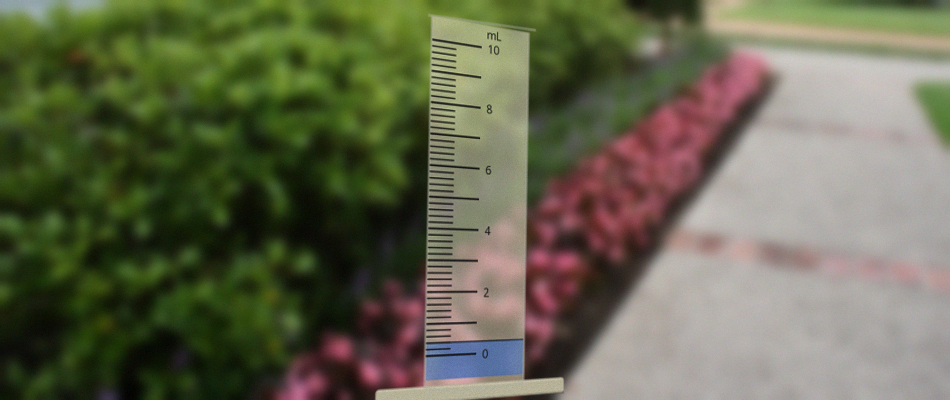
value=0.4 unit=mL
